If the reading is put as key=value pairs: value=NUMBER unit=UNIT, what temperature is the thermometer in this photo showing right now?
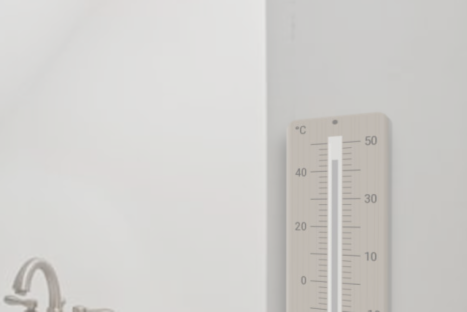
value=44 unit=°C
